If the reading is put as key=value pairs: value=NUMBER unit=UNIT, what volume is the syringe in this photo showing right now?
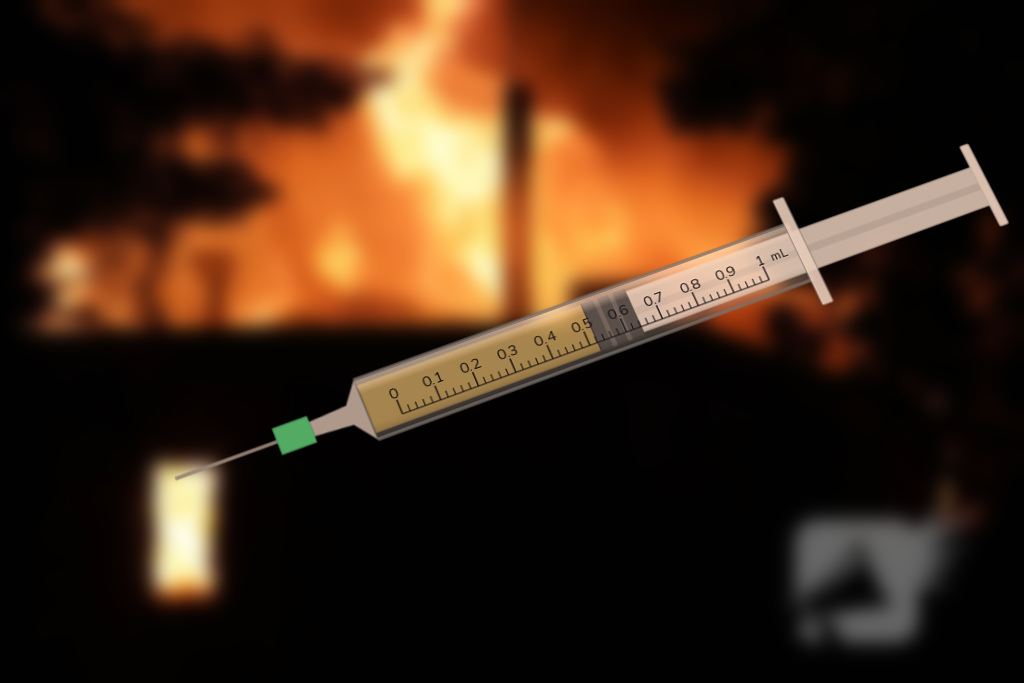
value=0.52 unit=mL
